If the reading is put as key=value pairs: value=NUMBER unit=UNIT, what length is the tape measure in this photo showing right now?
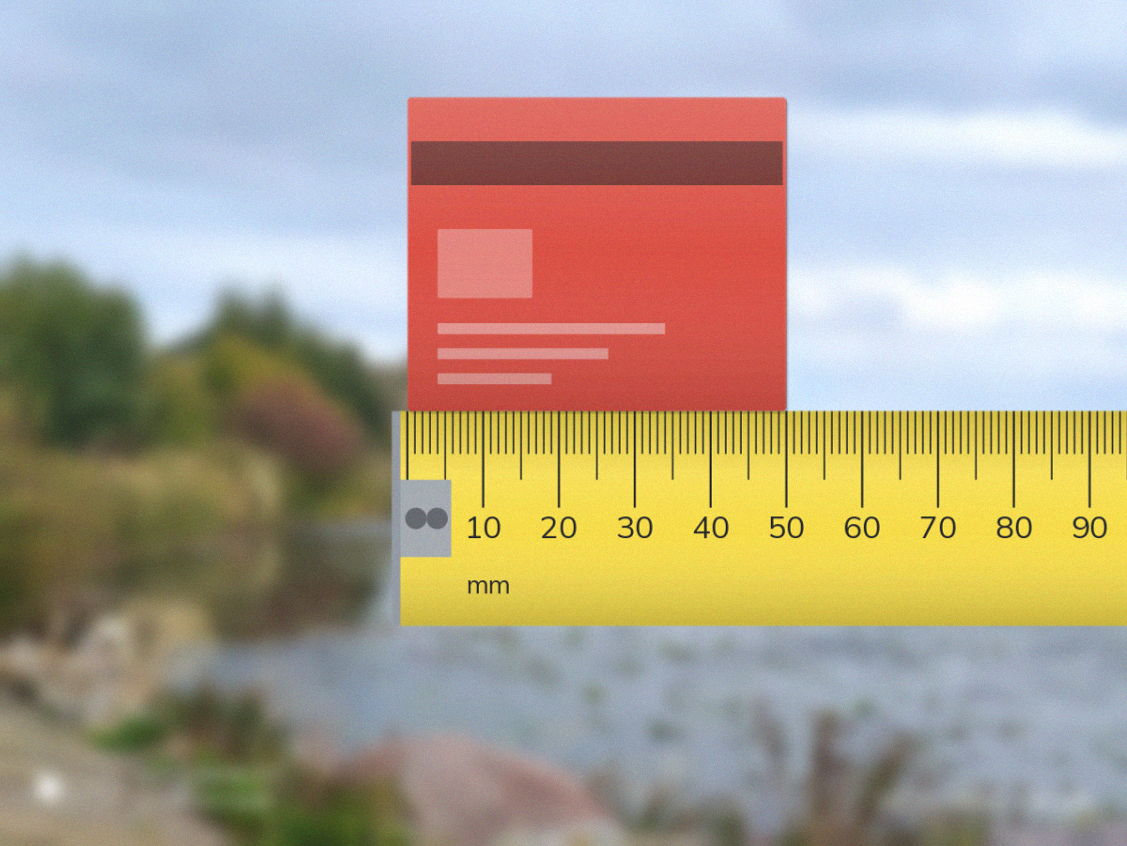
value=50 unit=mm
